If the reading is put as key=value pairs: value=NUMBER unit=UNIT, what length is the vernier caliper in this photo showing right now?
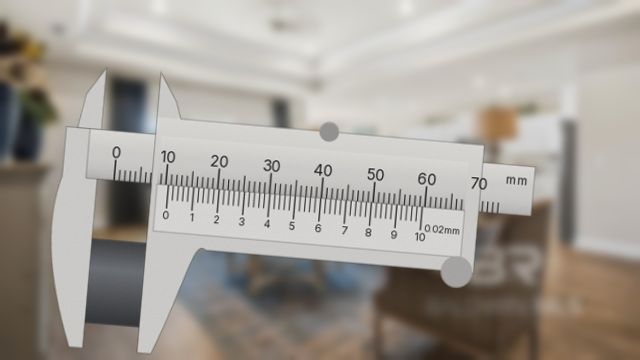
value=10.5 unit=mm
